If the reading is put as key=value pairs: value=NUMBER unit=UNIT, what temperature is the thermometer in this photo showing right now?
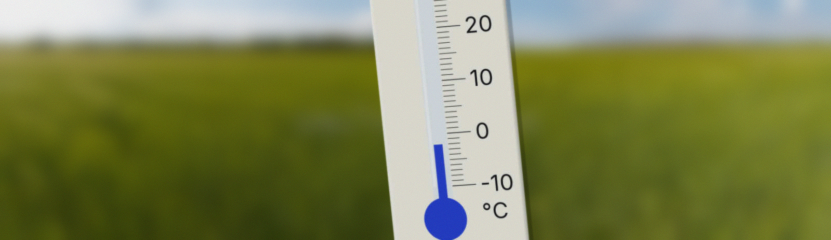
value=-2 unit=°C
